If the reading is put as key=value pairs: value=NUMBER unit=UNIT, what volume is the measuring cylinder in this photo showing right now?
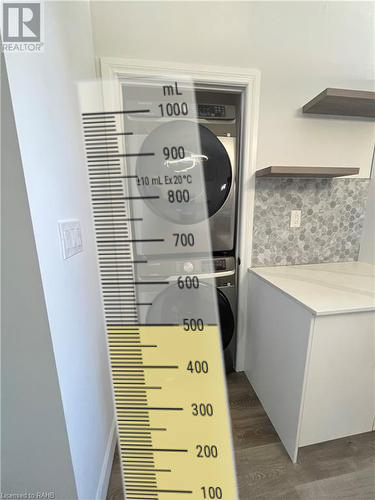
value=500 unit=mL
